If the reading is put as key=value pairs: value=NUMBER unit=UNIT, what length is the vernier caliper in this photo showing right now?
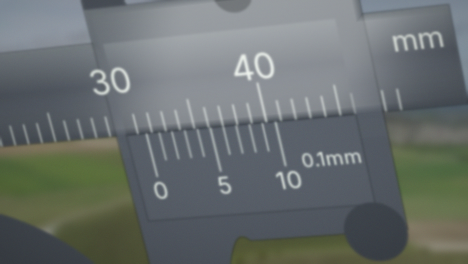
value=31.6 unit=mm
